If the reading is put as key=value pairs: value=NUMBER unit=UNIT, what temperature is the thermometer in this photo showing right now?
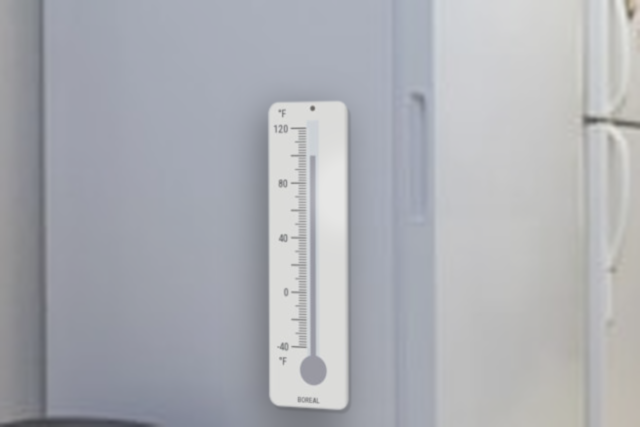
value=100 unit=°F
